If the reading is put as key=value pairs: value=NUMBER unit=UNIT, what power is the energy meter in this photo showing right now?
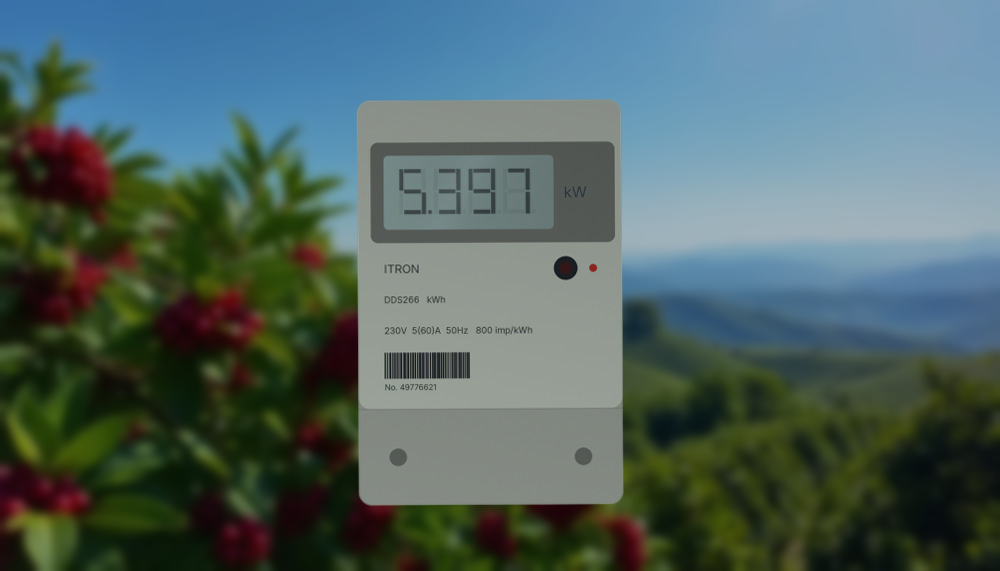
value=5.397 unit=kW
